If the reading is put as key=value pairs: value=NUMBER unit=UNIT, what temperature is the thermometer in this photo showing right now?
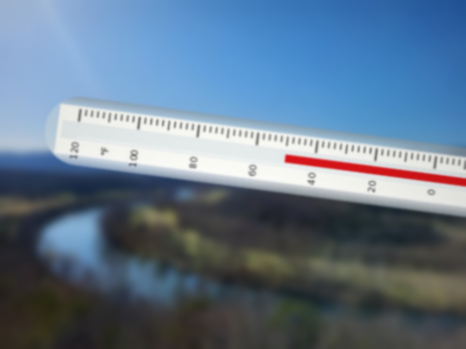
value=50 unit=°F
